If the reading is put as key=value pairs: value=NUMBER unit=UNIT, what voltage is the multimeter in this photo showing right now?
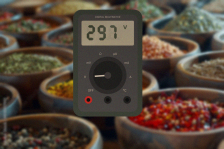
value=297 unit=V
